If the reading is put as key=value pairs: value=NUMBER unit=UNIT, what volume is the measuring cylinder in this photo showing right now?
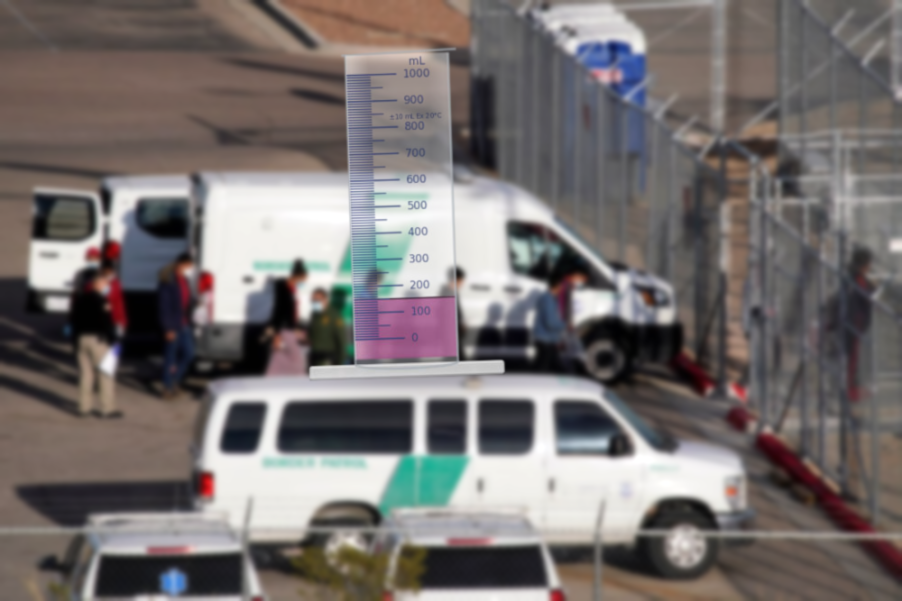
value=150 unit=mL
